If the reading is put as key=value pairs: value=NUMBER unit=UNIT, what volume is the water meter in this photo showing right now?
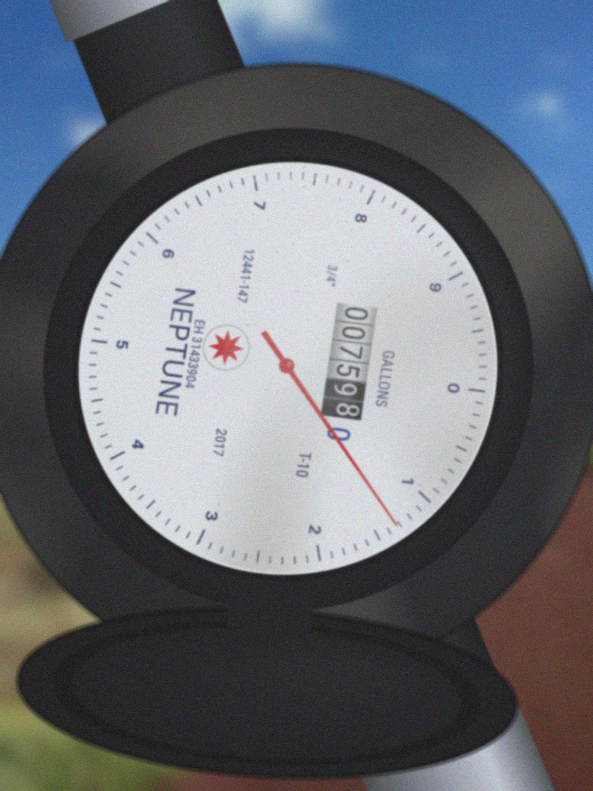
value=75981.3 unit=gal
